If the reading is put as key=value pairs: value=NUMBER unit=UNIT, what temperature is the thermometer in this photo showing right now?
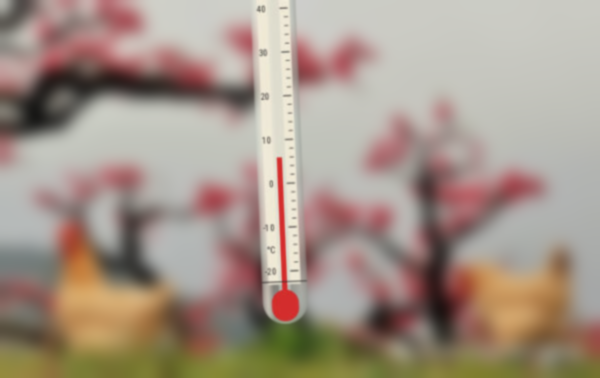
value=6 unit=°C
